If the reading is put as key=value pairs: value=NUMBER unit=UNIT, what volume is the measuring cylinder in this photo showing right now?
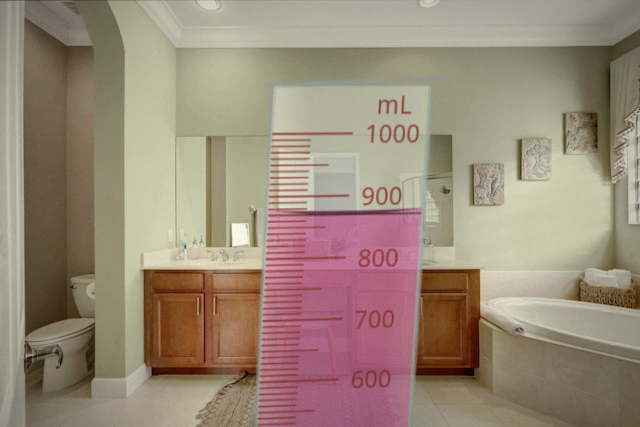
value=870 unit=mL
